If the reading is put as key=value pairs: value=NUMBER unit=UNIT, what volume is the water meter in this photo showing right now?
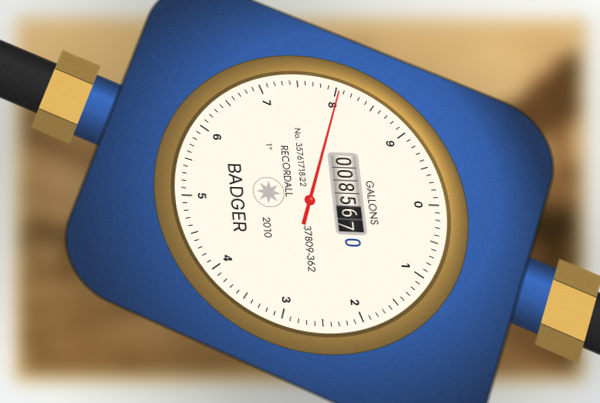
value=85668.0 unit=gal
